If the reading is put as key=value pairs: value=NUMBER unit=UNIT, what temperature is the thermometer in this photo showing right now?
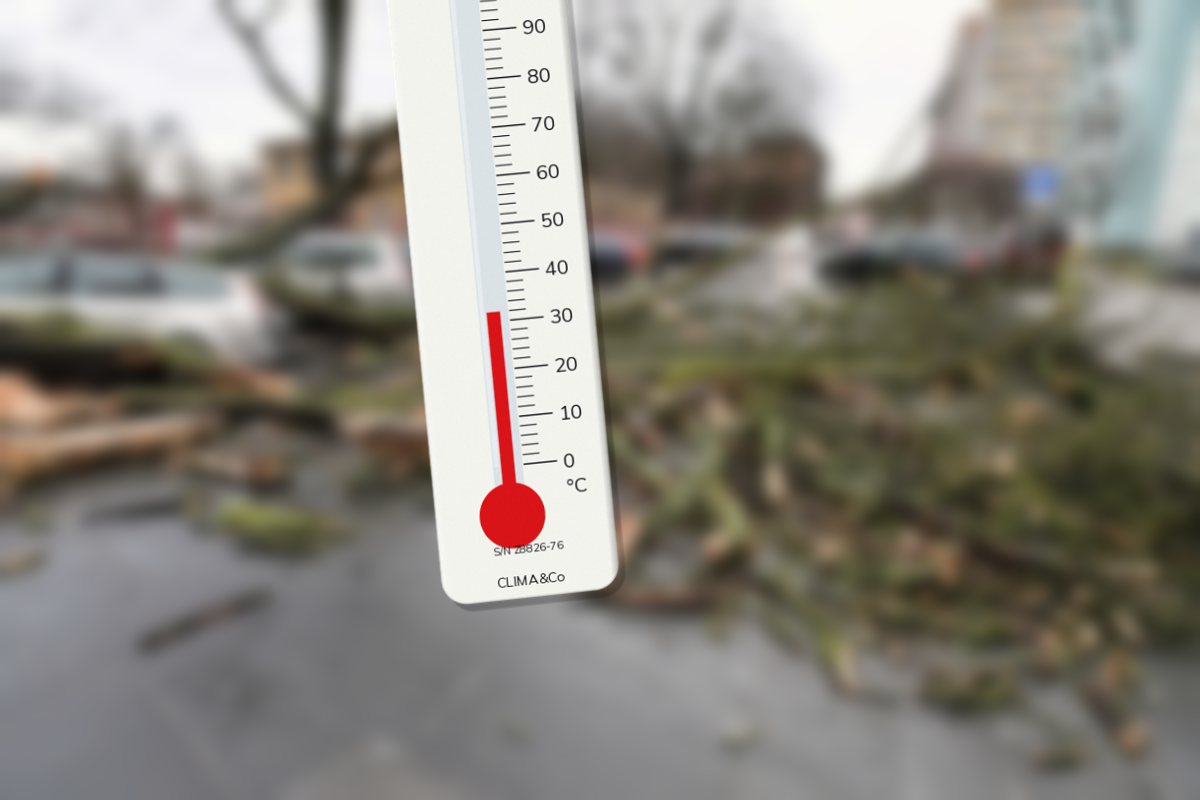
value=32 unit=°C
